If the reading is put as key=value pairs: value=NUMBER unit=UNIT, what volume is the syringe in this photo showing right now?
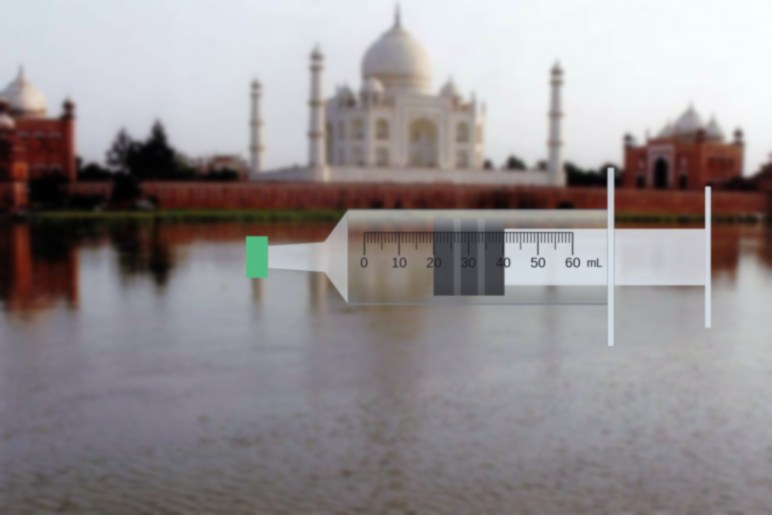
value=20 unit=mL
